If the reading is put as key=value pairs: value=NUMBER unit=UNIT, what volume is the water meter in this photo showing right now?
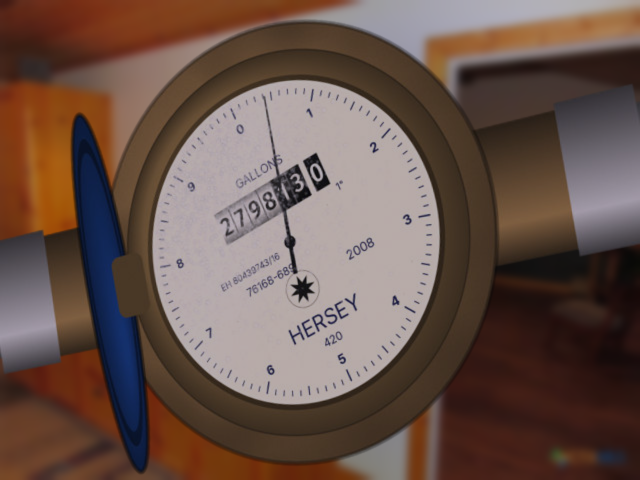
value=2798130.4 unit=gal
